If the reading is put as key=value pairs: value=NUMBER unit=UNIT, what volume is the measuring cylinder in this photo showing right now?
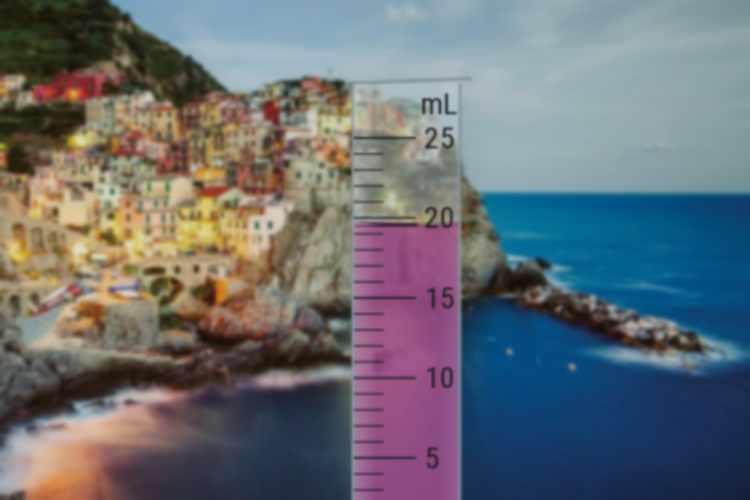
value=19.5 unit=mL
